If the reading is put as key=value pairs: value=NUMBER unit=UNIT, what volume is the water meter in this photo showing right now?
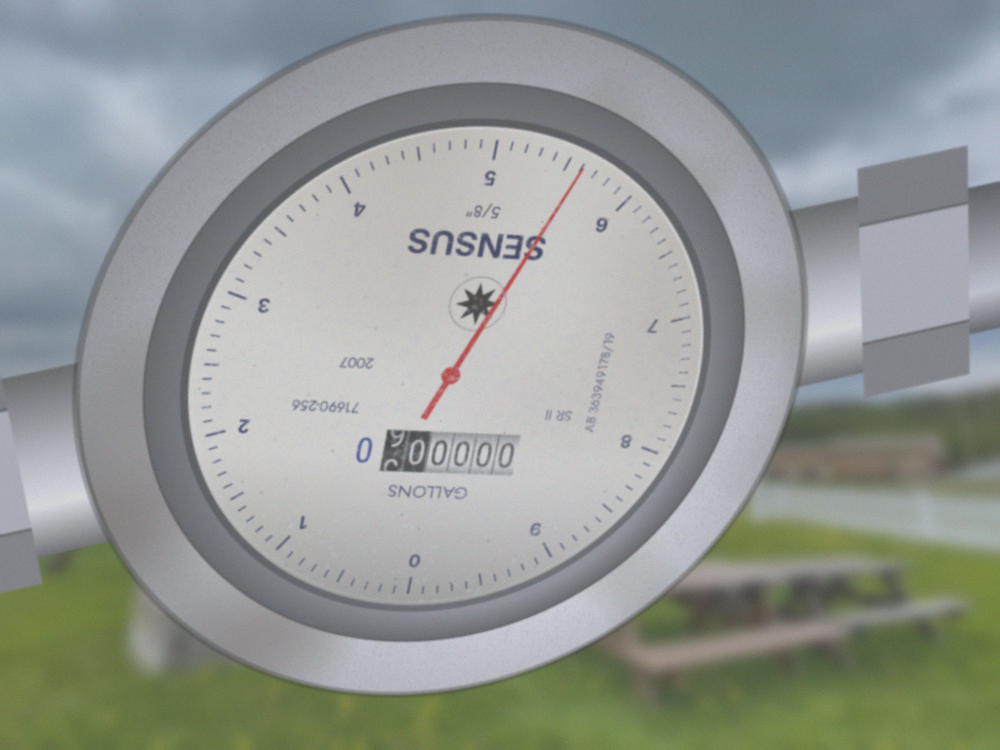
value=55.6 unit=gal
